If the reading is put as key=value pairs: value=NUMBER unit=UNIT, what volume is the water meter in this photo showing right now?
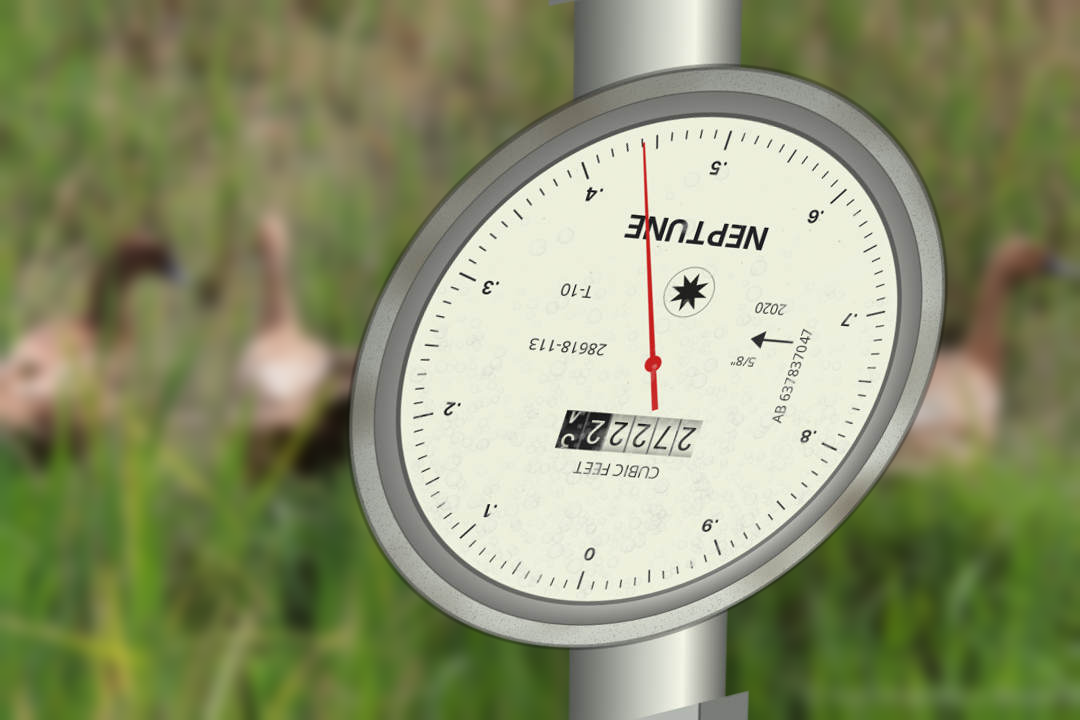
value=272223.44 unit=ft³
